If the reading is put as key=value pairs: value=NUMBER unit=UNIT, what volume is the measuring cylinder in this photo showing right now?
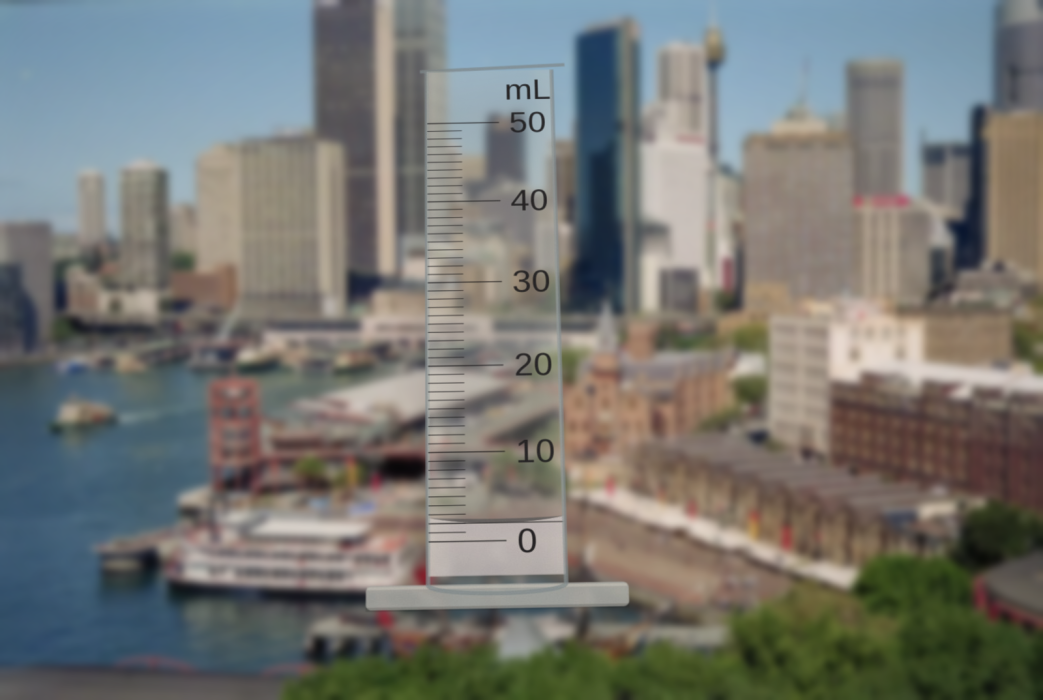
value=2 unit=mL
